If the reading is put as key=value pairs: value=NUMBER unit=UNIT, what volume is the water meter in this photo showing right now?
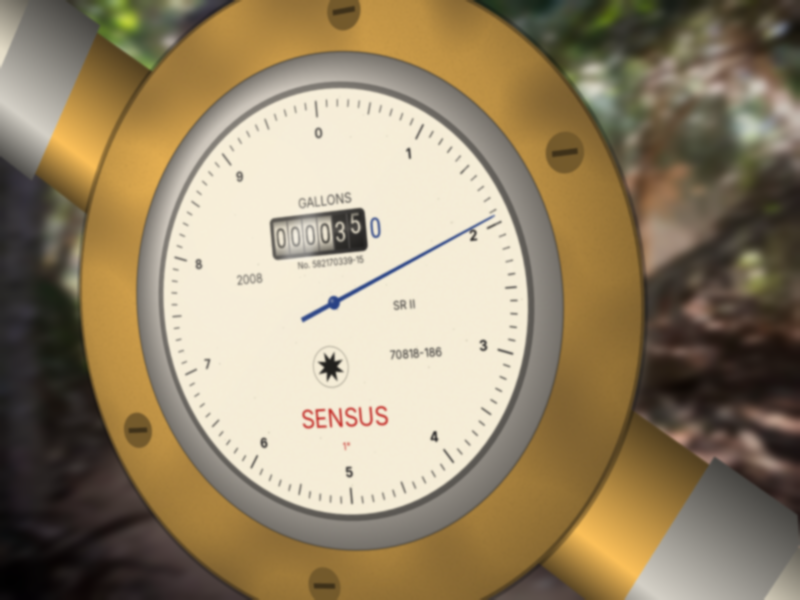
value=351.9 unit=gal
